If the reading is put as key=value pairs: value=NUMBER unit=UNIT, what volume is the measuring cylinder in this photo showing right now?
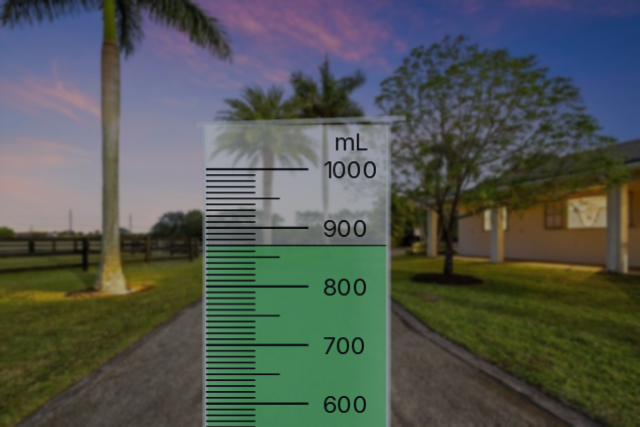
value=870 unit=mL
